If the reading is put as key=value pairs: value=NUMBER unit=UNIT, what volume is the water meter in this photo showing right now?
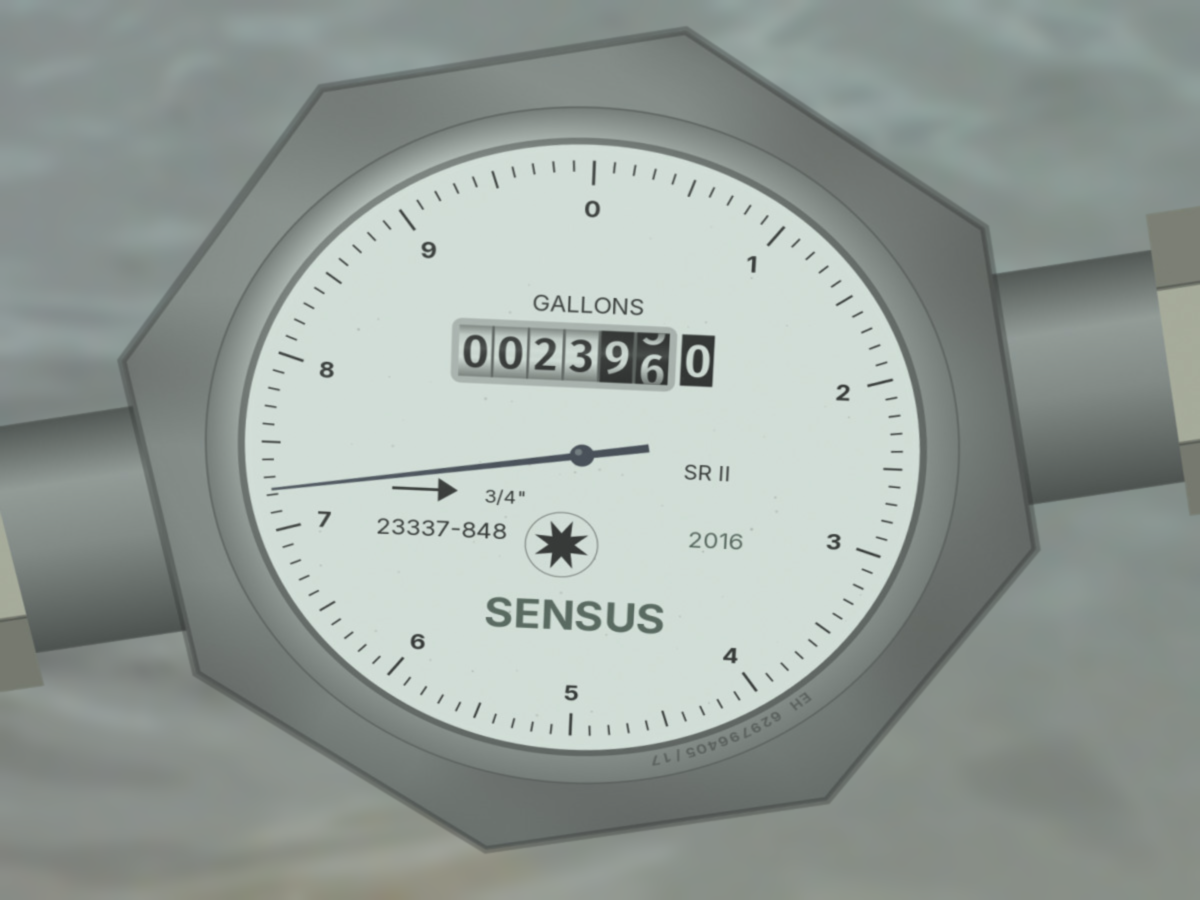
value=23957.2 unit=gal
